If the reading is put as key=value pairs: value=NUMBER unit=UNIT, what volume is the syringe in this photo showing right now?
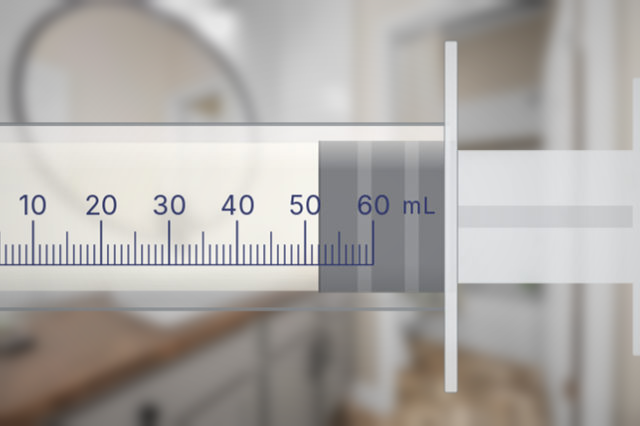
value=52 unit=mL
